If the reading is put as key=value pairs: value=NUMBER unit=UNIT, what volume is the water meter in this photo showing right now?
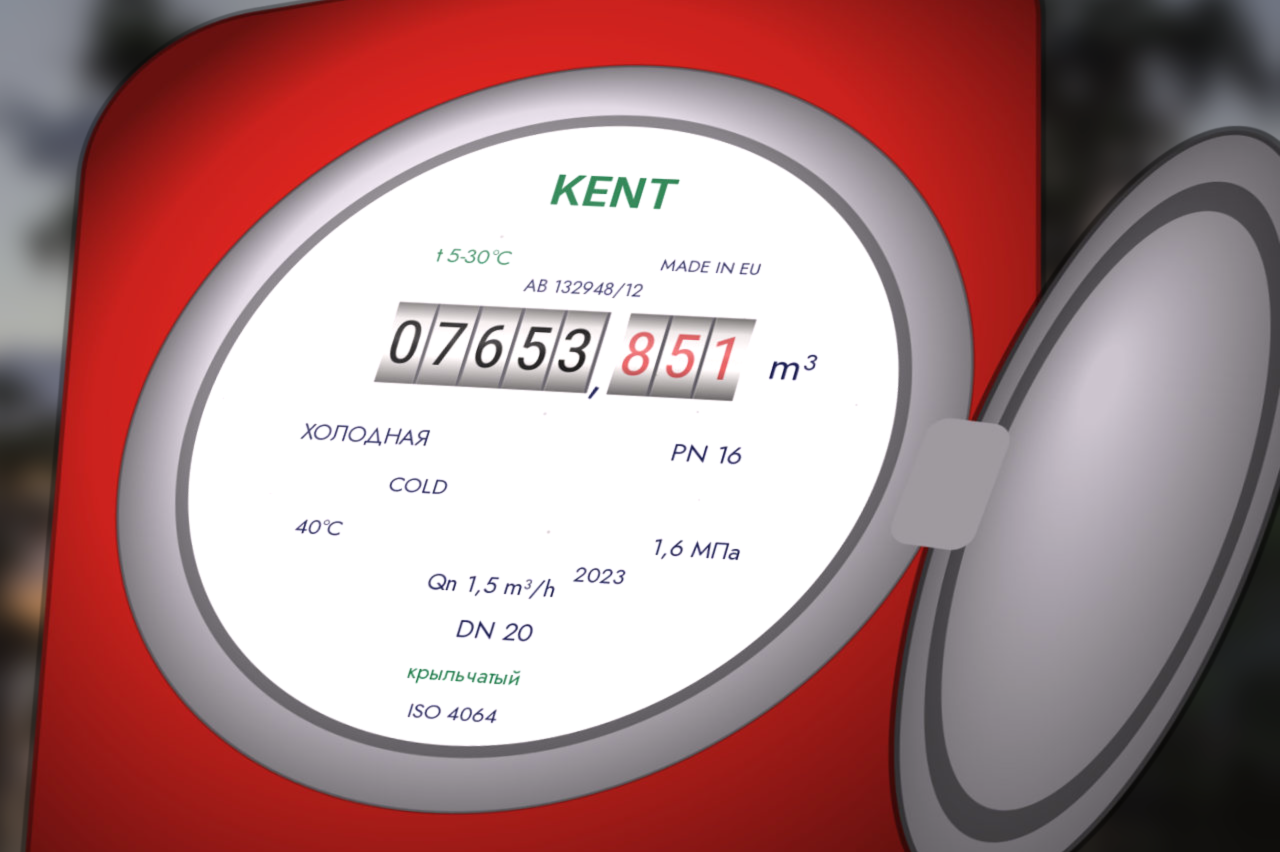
value=7653.851 unit=m³
